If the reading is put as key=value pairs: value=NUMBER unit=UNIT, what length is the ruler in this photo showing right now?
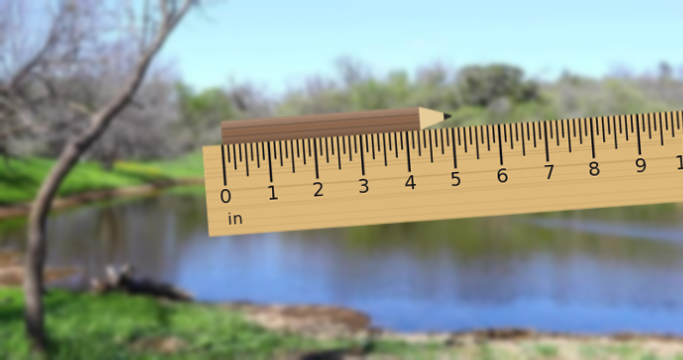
value=5 unit=in
